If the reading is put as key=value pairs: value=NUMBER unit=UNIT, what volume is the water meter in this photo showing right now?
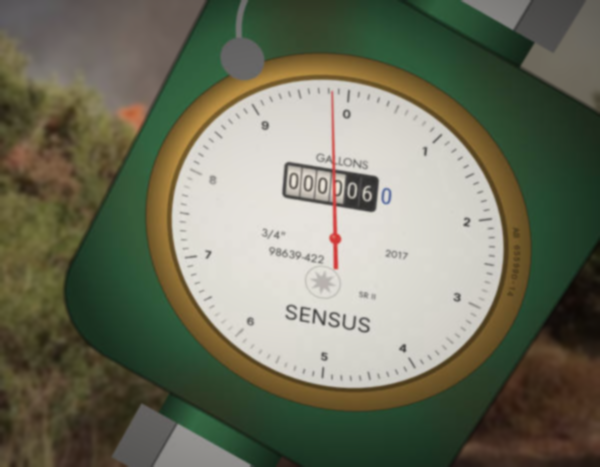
value=59.8 unit=gal
